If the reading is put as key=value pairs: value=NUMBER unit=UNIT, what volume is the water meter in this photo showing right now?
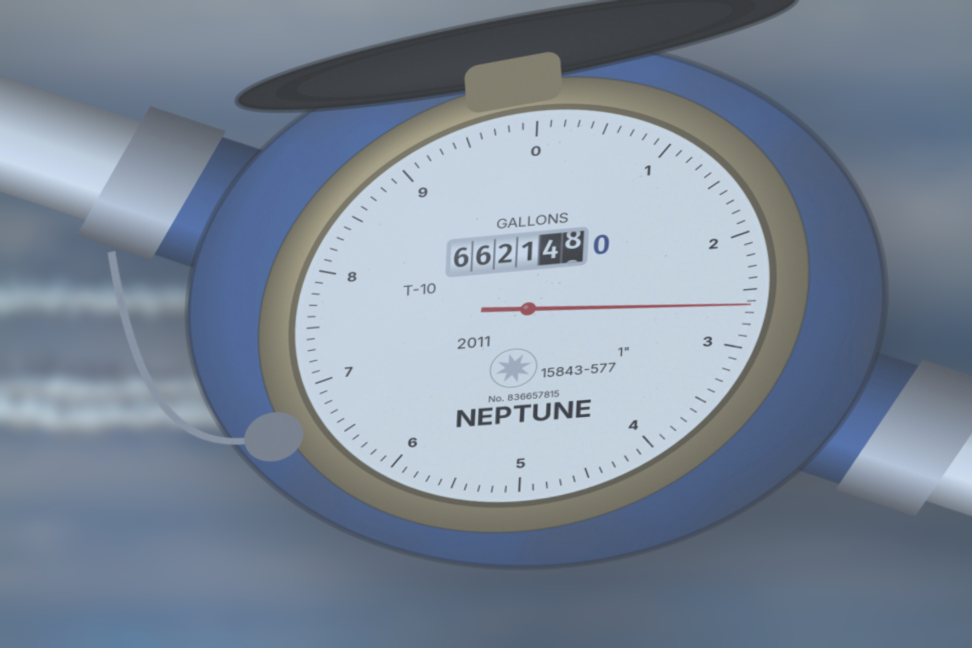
value=6621482.6 unit=gal
